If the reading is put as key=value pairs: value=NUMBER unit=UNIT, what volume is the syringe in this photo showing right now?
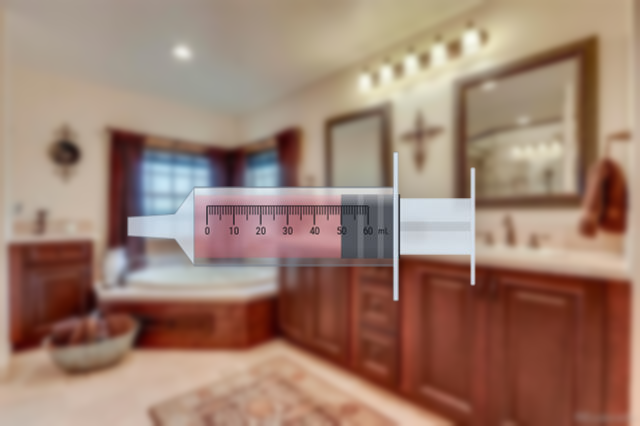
value=50 unit=mL
